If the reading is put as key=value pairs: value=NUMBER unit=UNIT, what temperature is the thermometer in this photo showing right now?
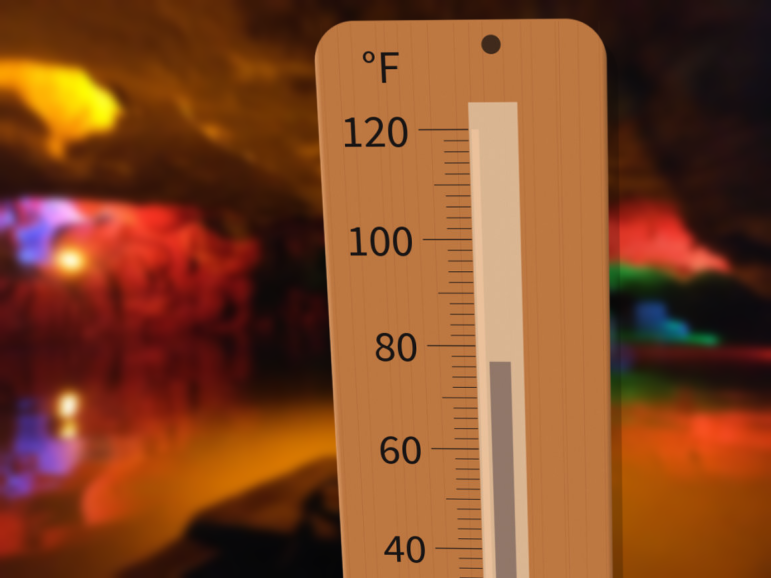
value=77 unit=°F
